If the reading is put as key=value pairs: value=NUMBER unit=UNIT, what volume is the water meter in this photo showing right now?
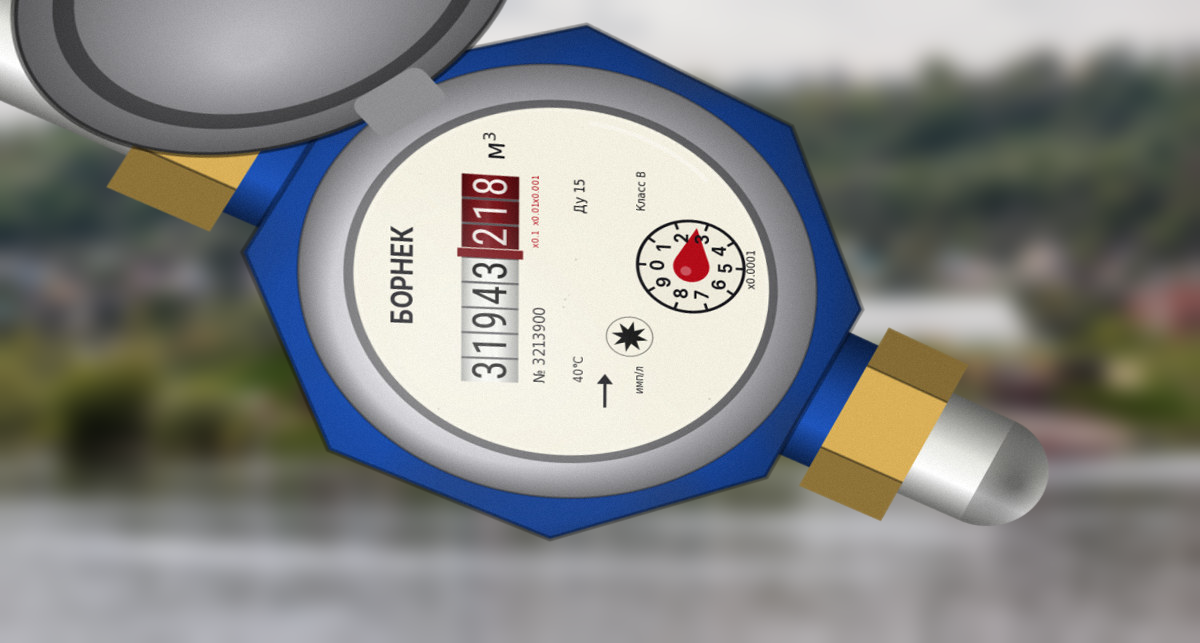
value=31943.2182 unit=m³
